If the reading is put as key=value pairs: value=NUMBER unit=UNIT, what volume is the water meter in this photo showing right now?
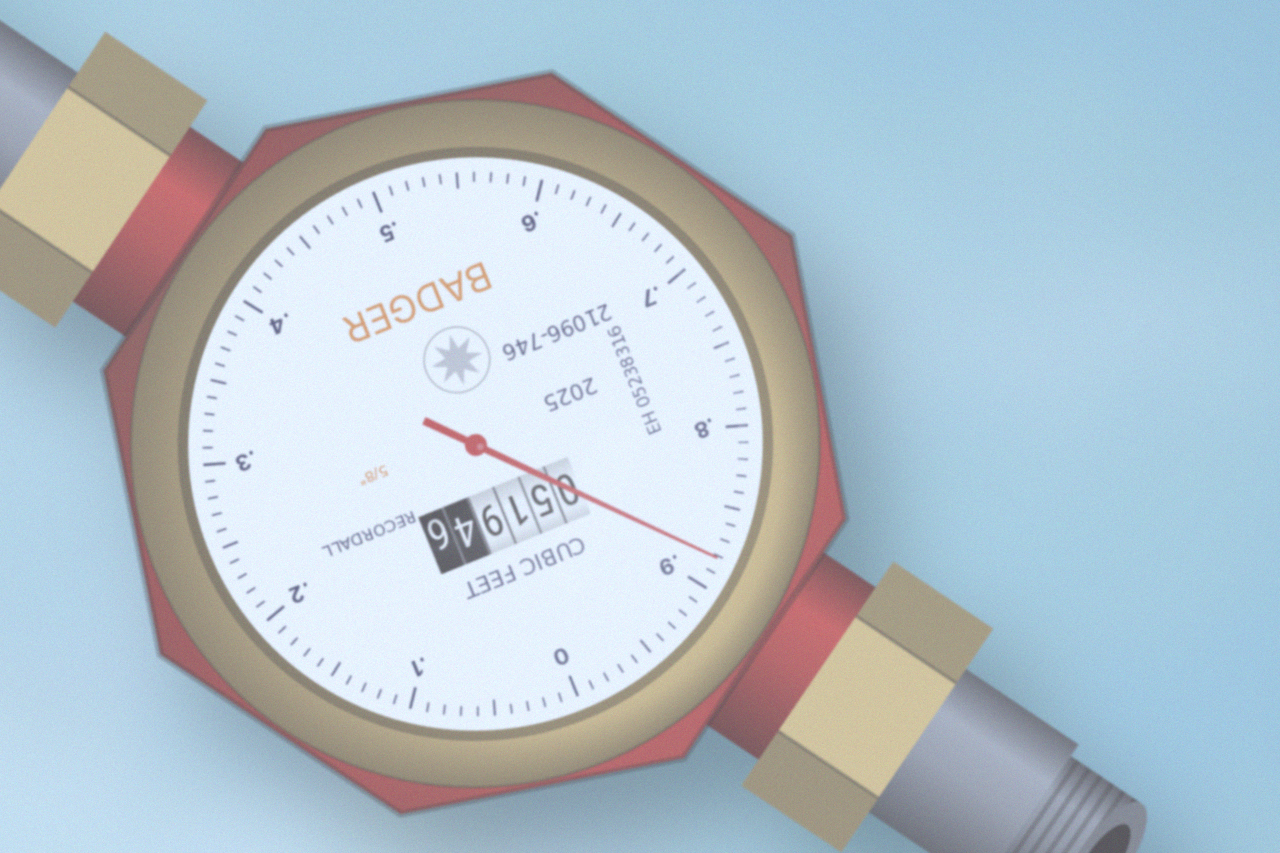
value=51945.88 unit=ft³
